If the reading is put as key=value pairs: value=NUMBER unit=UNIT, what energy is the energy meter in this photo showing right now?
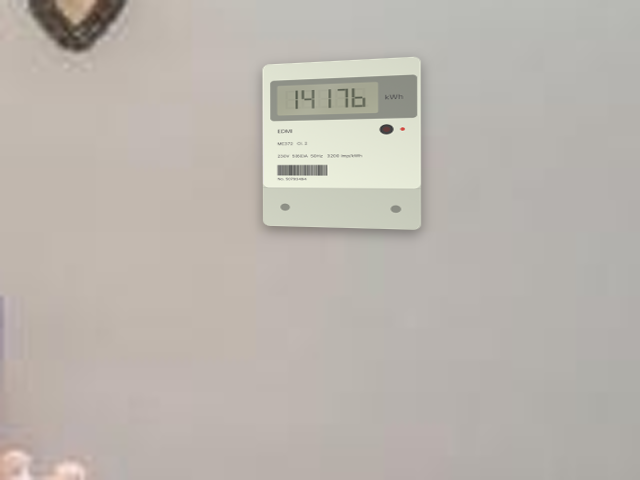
value=14176 unit=kWh
